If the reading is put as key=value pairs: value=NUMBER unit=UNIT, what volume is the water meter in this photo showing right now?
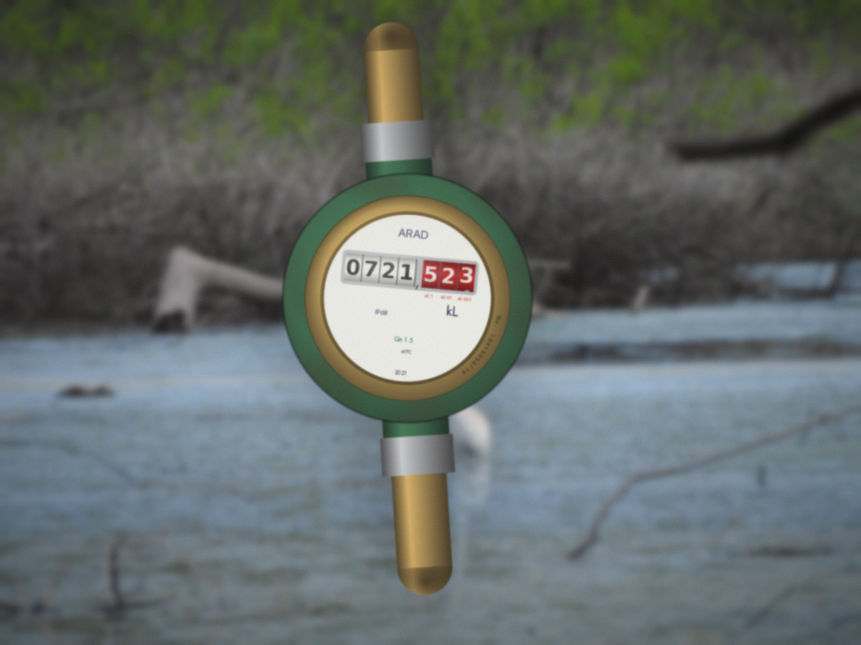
value=721.523 unit=kL
